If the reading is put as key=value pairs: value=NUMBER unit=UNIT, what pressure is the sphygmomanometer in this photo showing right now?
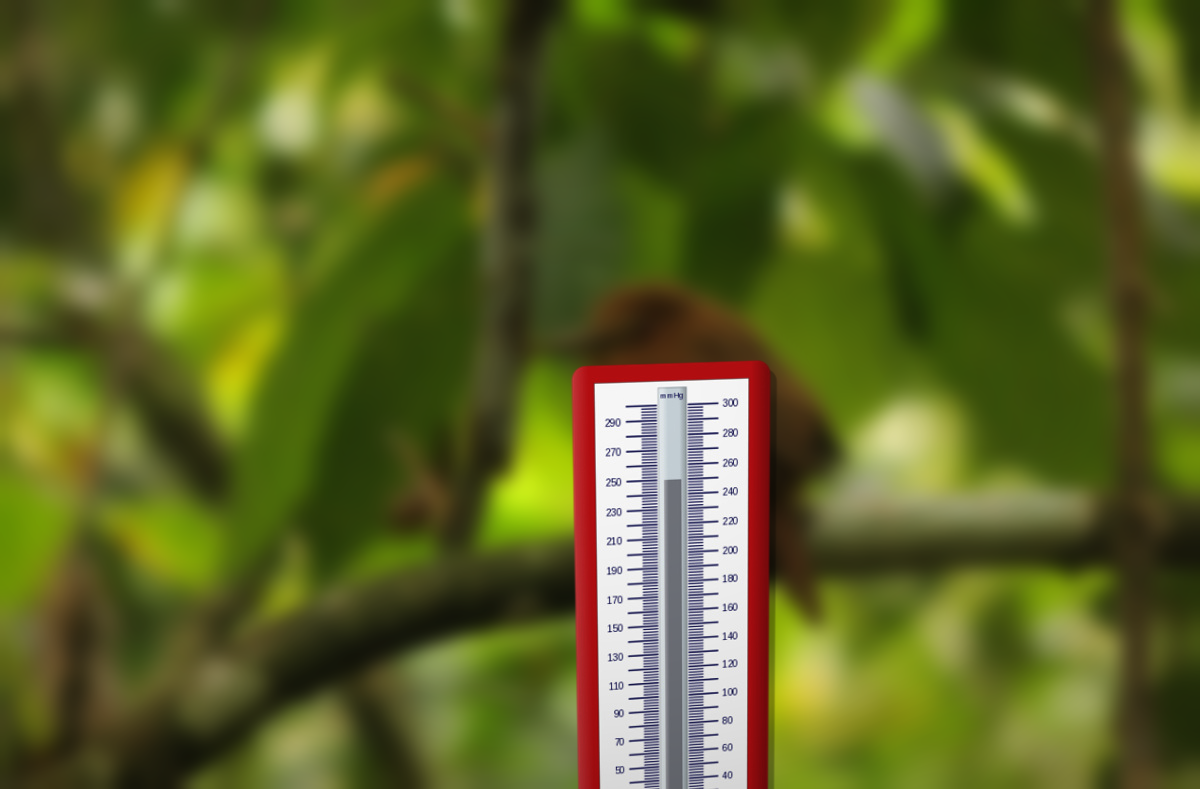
value=250 unit=mmHg
